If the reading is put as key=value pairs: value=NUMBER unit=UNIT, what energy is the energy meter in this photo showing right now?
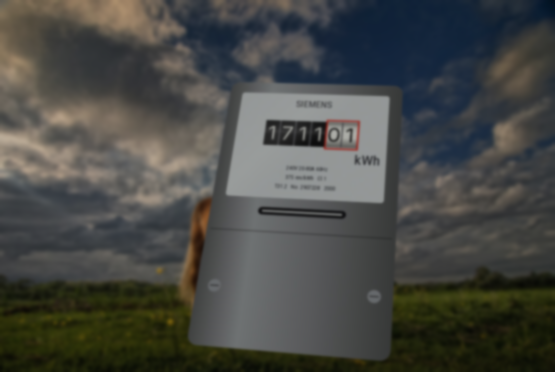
value=1711.01 unit=kWh
